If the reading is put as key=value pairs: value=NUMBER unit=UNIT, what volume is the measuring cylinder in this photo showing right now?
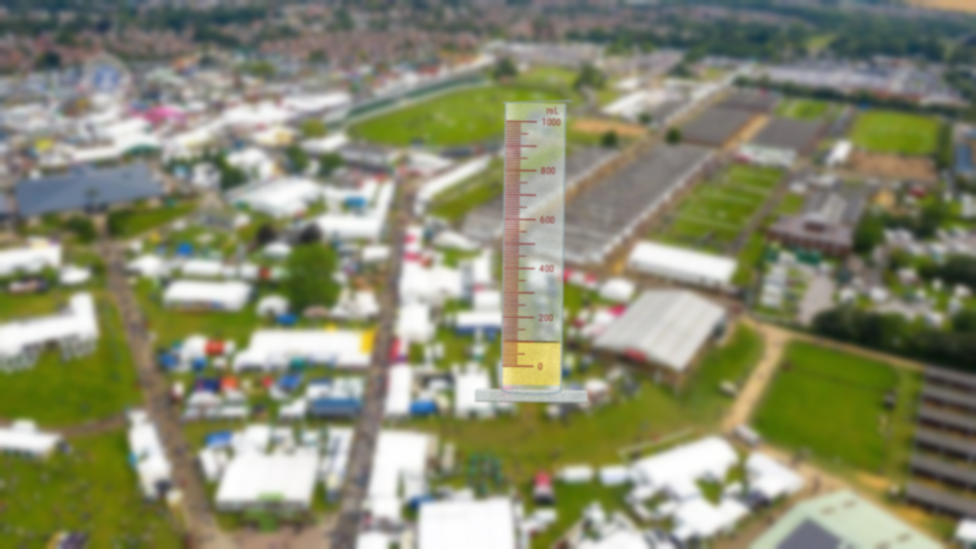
value=100 unit=mL
